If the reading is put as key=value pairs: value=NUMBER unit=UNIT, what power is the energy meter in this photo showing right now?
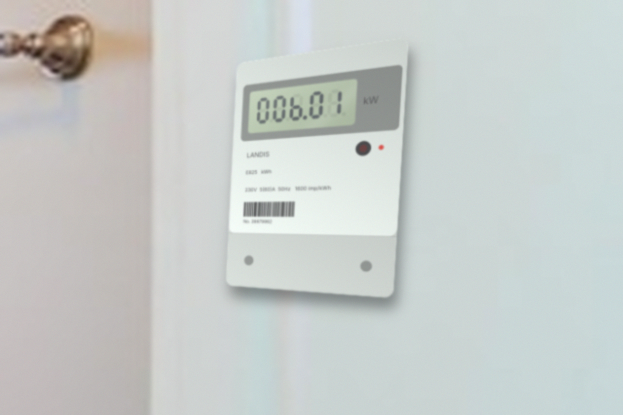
value=6.01 unit=kW
